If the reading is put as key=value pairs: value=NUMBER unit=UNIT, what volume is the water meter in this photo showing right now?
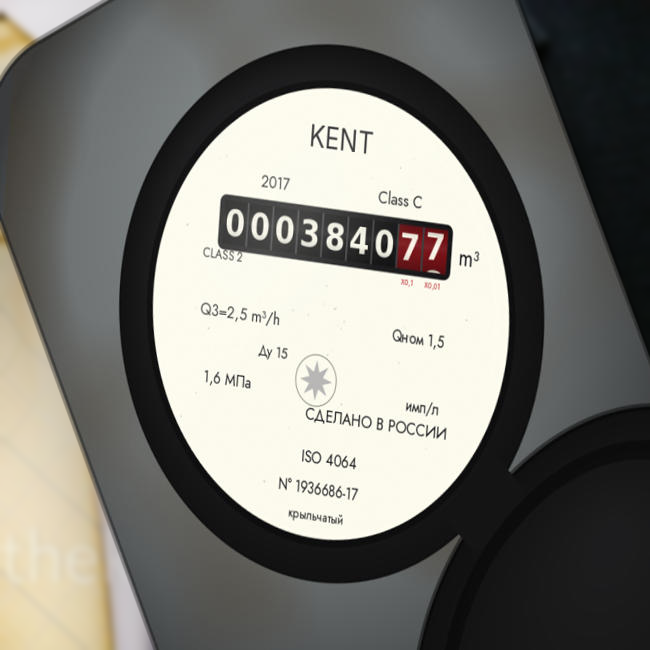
value=3840.77 unit=m³
